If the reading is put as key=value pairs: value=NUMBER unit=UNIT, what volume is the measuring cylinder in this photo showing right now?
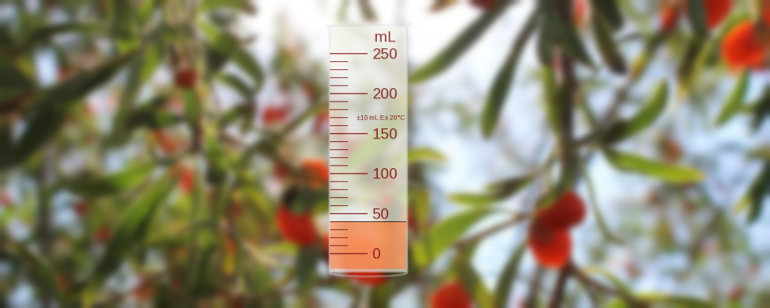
value=40 unit=mL
